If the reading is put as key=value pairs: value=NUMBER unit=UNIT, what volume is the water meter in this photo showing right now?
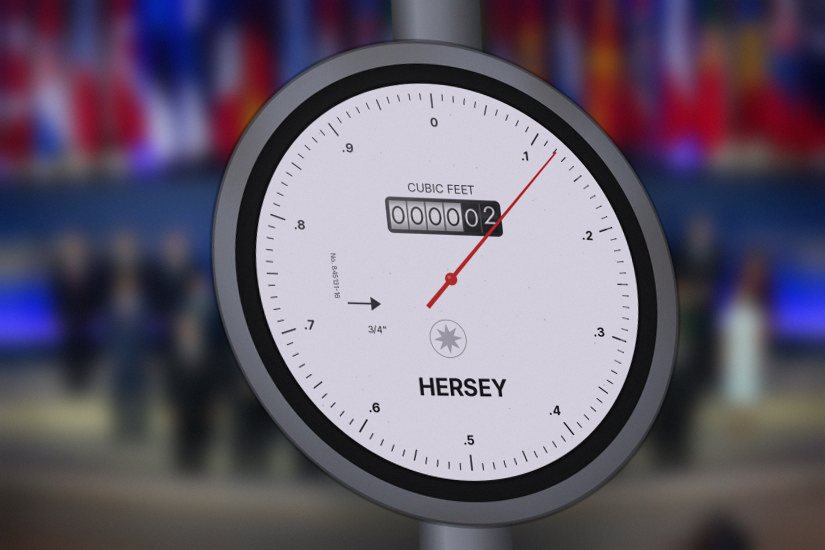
value=2.12 unit=ft³
